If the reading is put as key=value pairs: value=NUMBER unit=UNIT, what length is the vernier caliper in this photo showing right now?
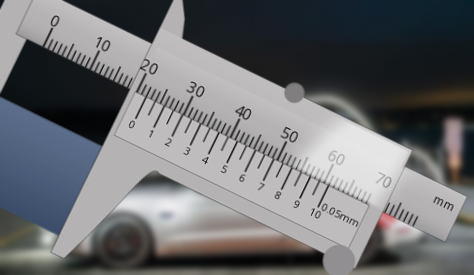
value=22.0 unit=mm
